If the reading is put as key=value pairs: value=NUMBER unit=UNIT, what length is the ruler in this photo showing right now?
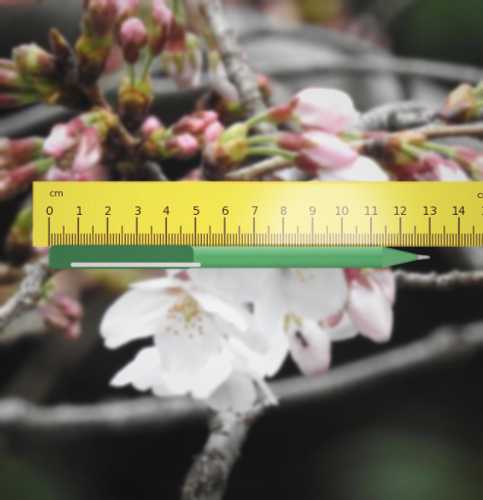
value=13 unit=cm
